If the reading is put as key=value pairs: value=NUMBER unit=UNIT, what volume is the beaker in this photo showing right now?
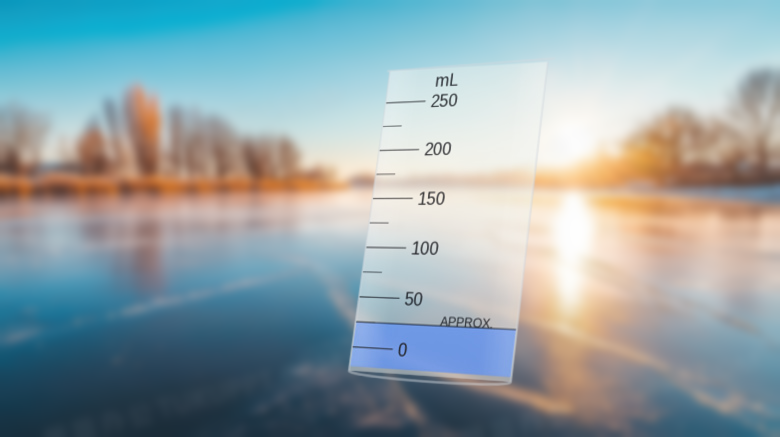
value=25 unit=mL
